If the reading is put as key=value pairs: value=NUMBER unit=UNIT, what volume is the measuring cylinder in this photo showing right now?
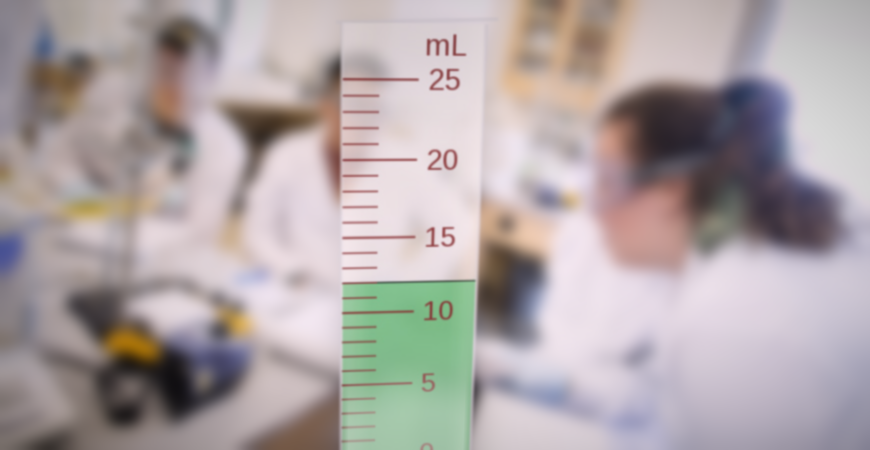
value=12 unit=mL
